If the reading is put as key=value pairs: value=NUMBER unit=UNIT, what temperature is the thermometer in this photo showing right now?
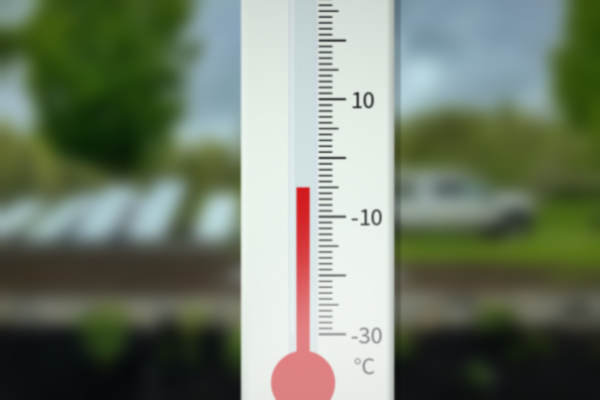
value=-5 unit=°C
